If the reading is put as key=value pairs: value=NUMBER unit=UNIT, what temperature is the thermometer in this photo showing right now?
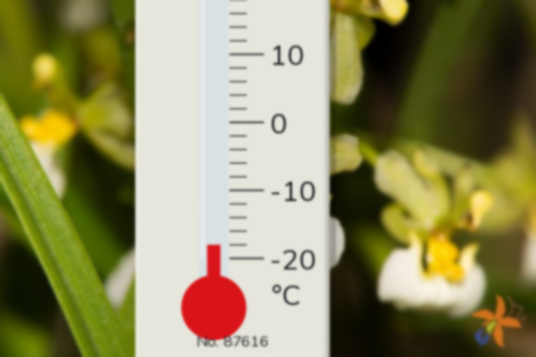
value=-18 unit=°C
